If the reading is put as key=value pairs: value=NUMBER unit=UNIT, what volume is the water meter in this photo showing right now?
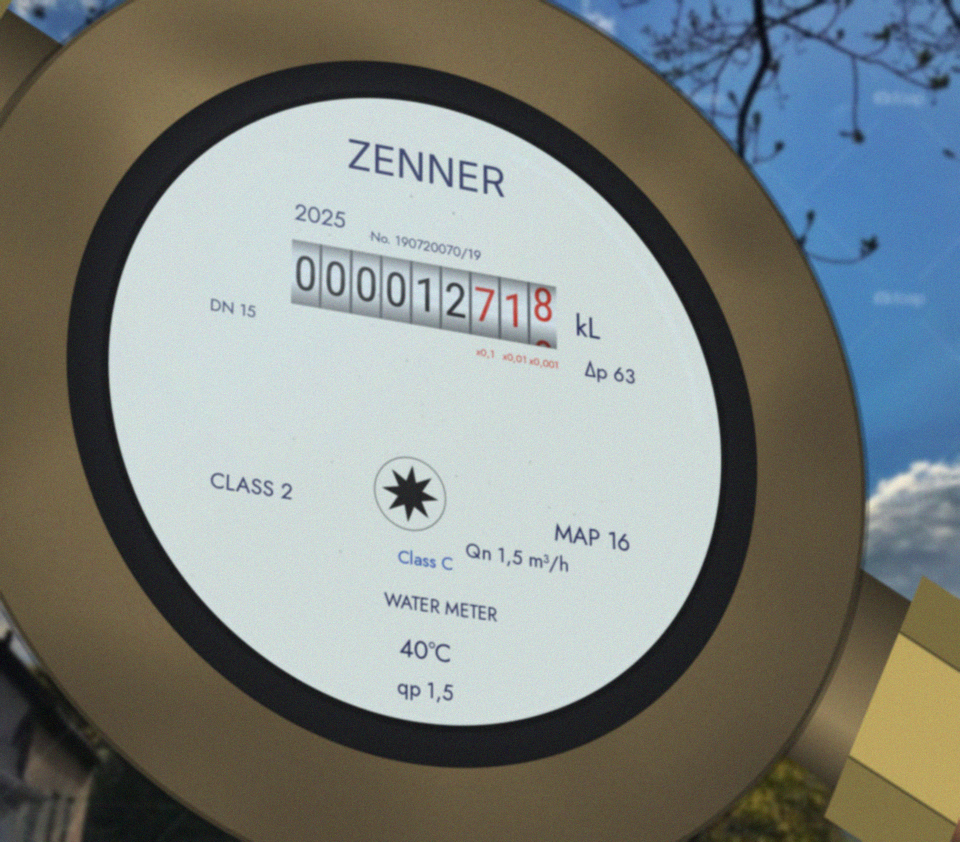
value=12.718 unit=kL
